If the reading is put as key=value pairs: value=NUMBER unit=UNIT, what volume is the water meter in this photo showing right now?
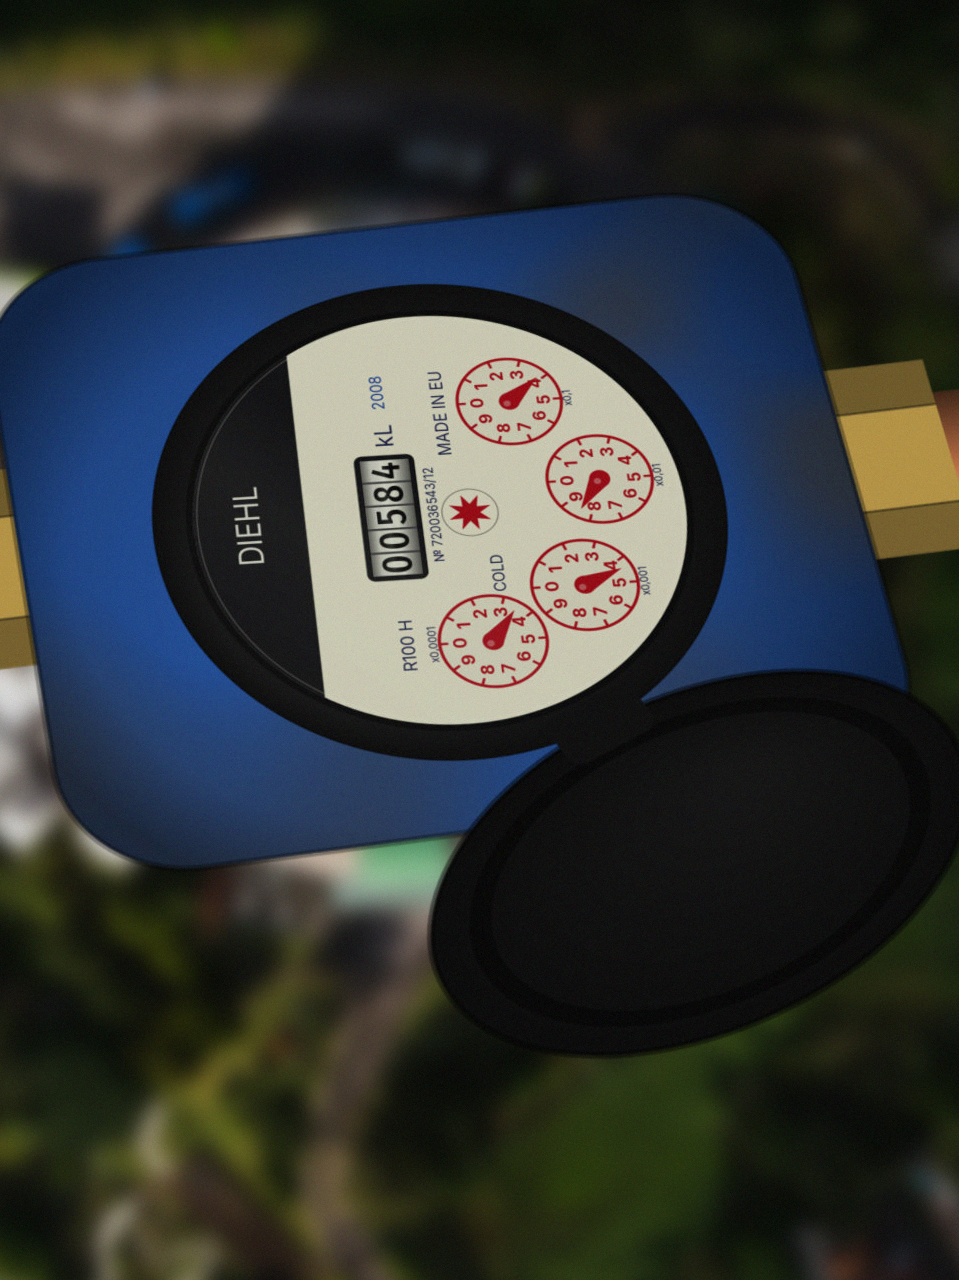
value=584.3843 unit=kL
